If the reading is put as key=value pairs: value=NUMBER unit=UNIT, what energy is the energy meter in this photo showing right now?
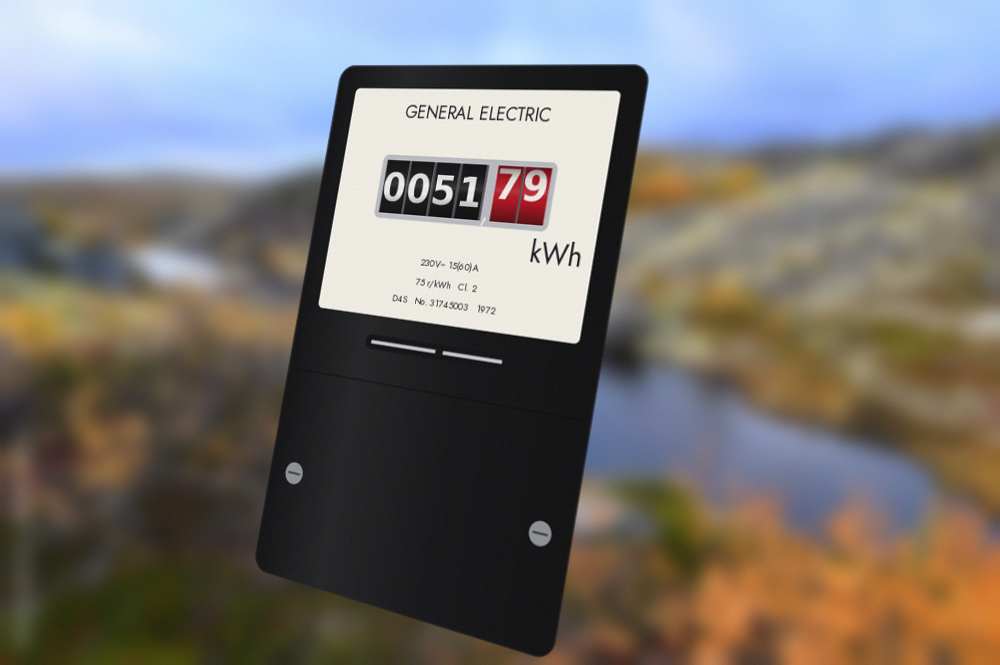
value=51.79 unit=kWh
